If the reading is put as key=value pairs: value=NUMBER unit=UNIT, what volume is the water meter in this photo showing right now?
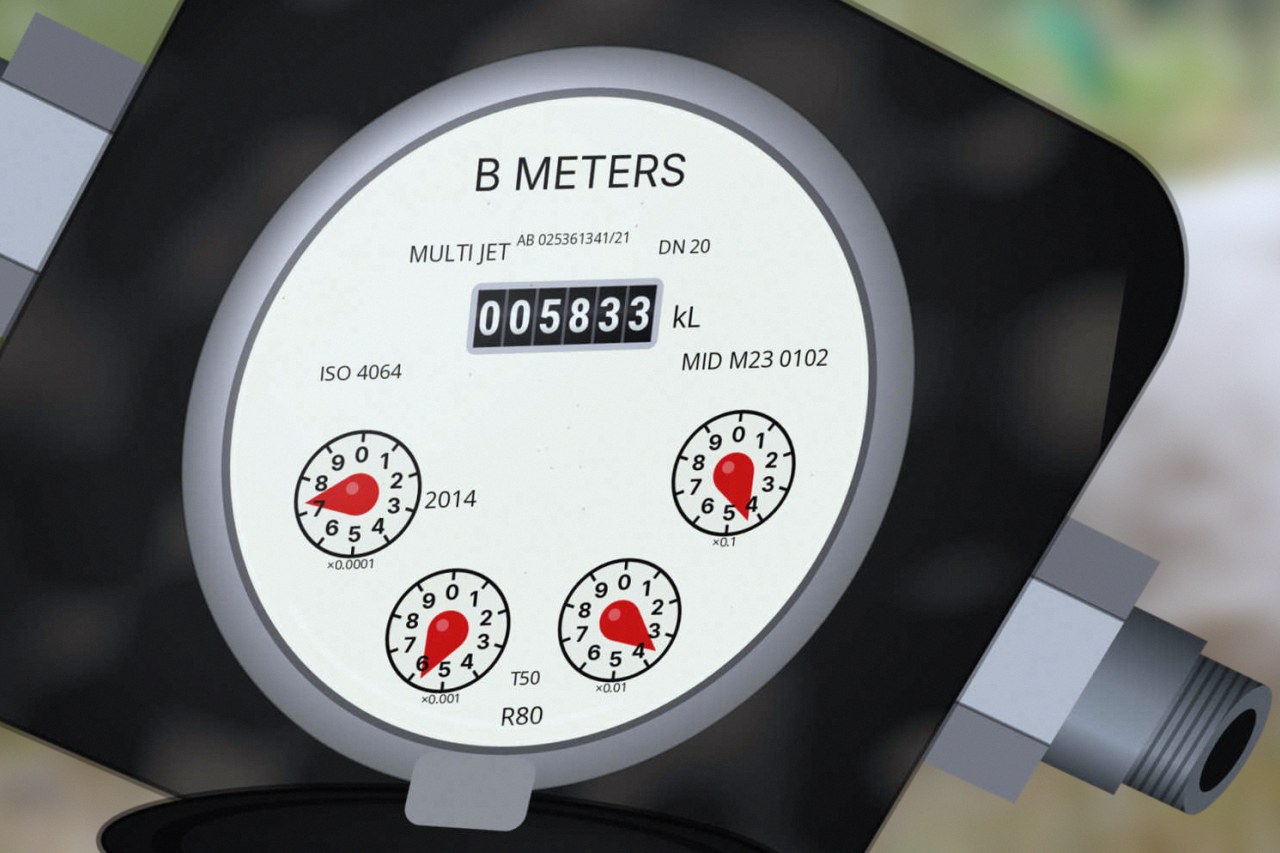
value=5833.4357 unit=kL
